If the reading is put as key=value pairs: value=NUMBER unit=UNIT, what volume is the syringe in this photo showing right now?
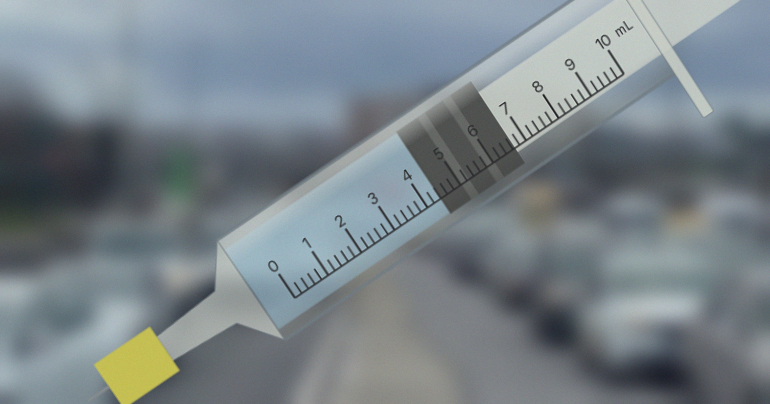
value=4.4 unit=mL
